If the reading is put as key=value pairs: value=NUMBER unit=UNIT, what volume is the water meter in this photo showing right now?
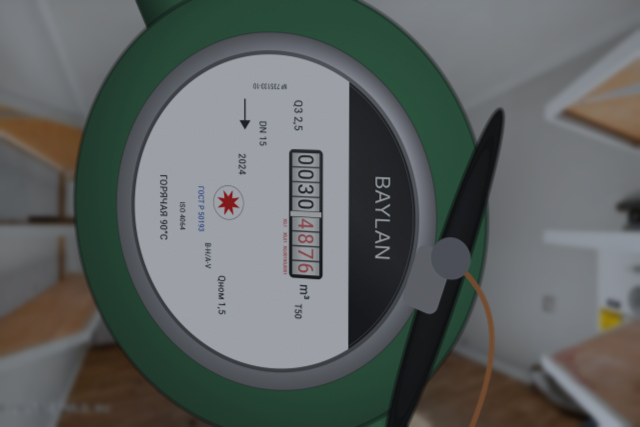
value=30.4876 unit=m³
